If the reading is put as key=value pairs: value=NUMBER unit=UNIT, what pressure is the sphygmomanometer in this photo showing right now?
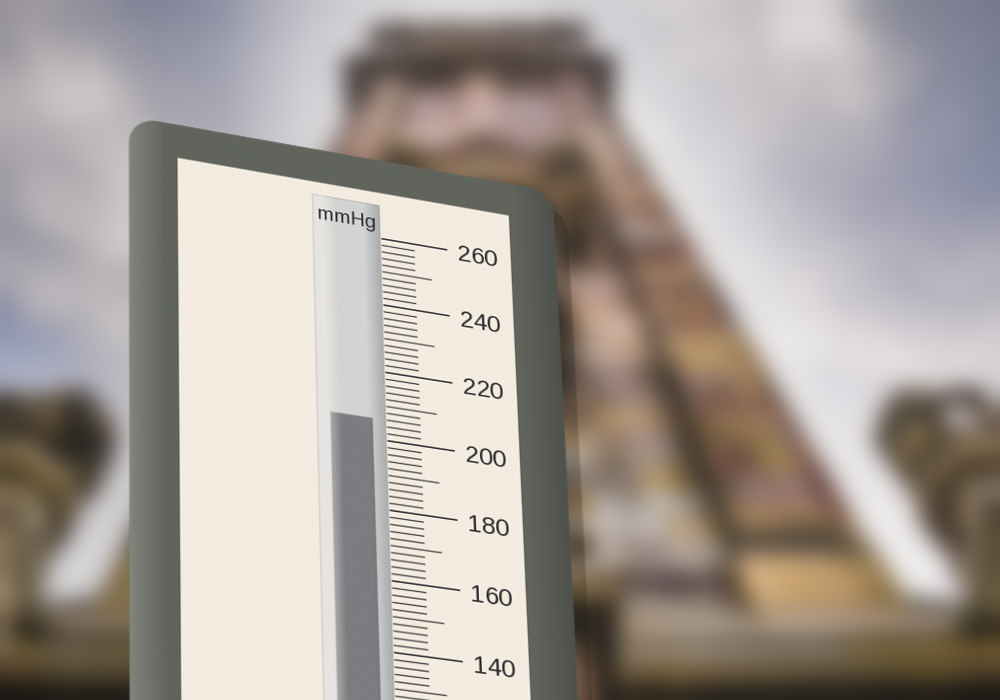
value=206 unit=mmHg
